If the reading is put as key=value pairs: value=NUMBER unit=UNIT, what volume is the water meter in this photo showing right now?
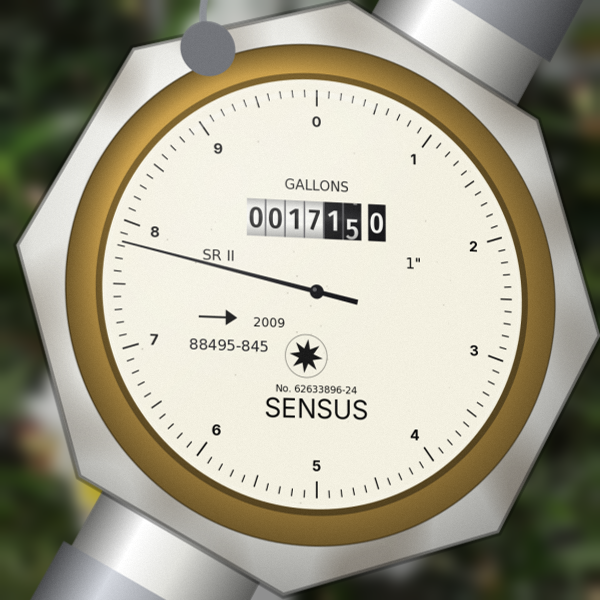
value=17147.8 unit=gal
